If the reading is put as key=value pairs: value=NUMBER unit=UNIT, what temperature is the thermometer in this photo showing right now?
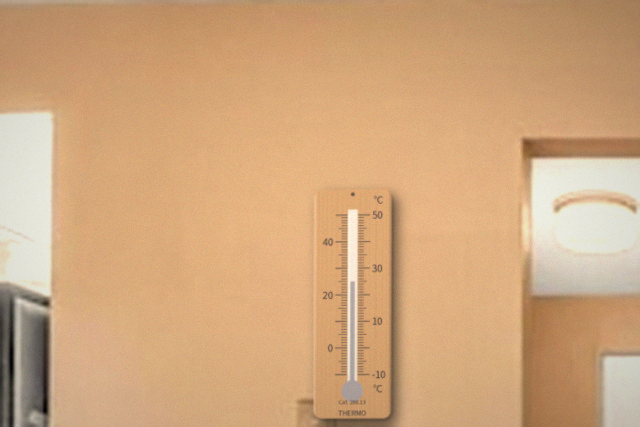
value=25 unit=°C
